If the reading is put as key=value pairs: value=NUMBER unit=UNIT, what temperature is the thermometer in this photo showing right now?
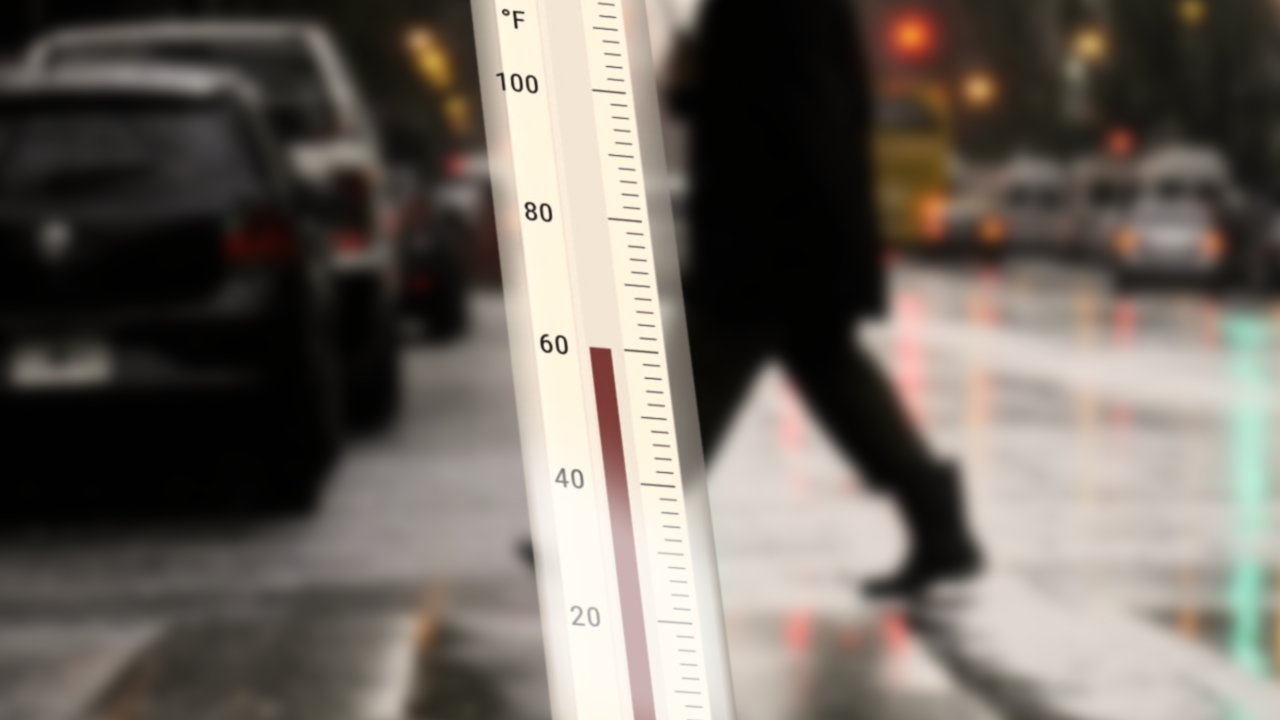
value=60 unit=°F
